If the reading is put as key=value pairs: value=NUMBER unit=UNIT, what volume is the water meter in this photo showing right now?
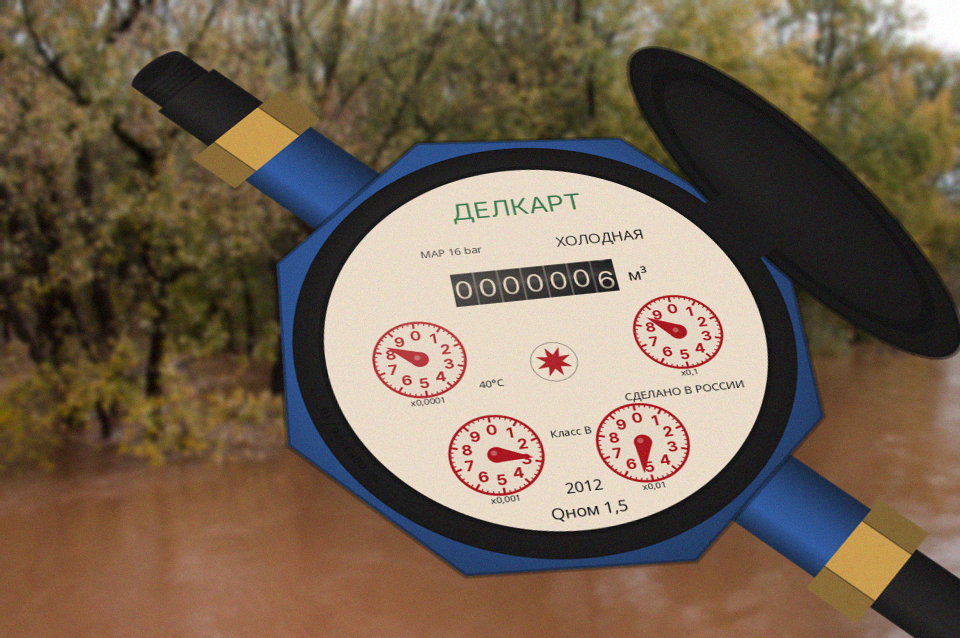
value=5.8528 unit=m³
